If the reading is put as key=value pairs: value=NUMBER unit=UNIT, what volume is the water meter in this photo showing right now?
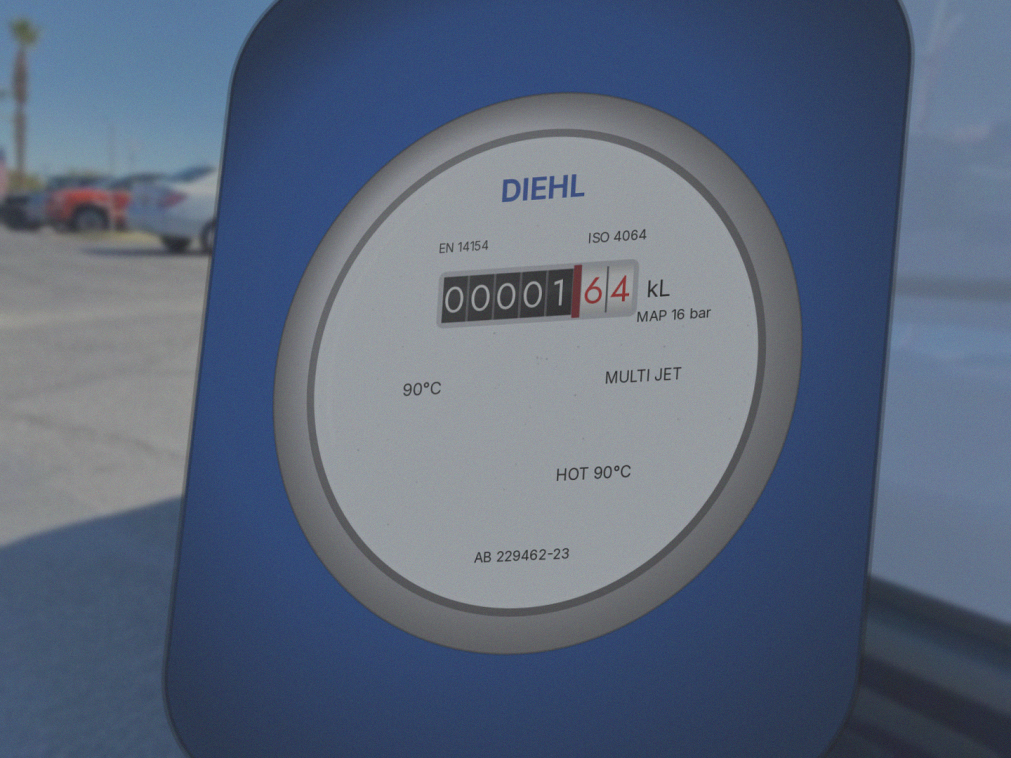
value=1.64 unit=kL
